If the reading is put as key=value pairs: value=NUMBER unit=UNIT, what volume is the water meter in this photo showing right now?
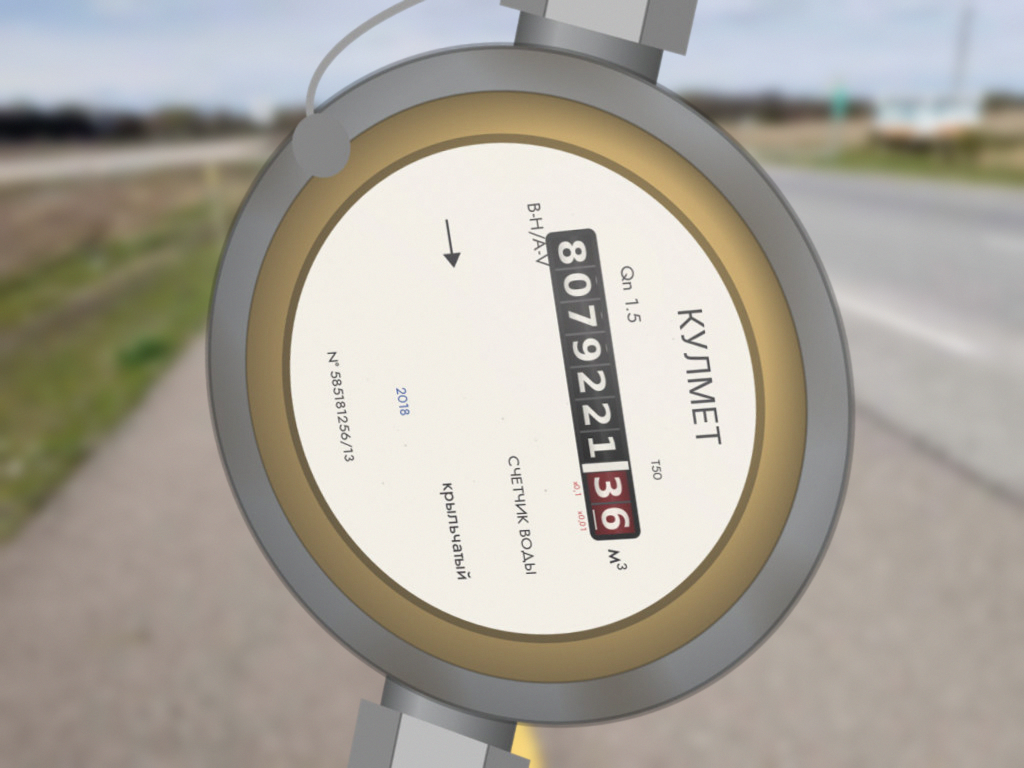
value=8079221.36 unit=m³
